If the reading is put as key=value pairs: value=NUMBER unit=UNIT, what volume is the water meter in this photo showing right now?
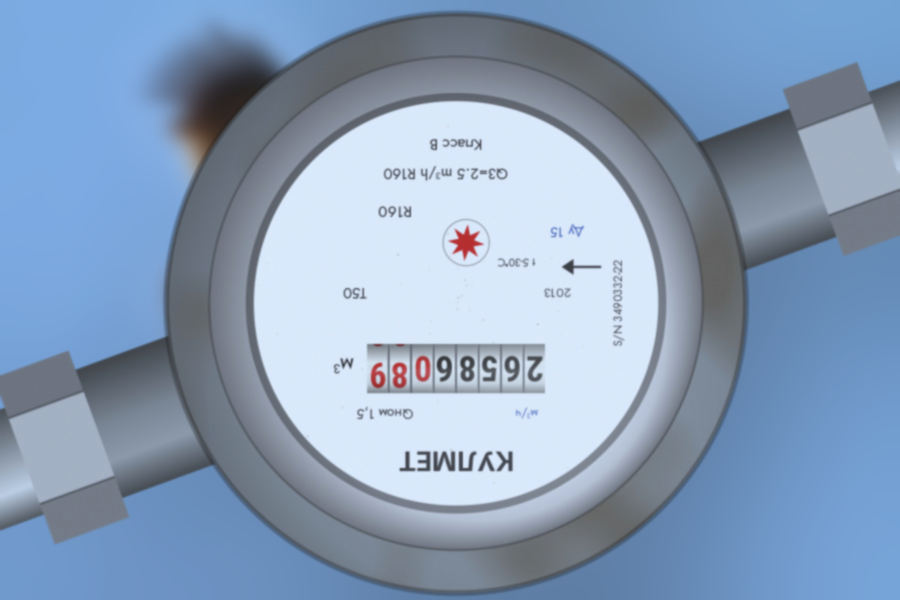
value=26586.089 unit=m³
